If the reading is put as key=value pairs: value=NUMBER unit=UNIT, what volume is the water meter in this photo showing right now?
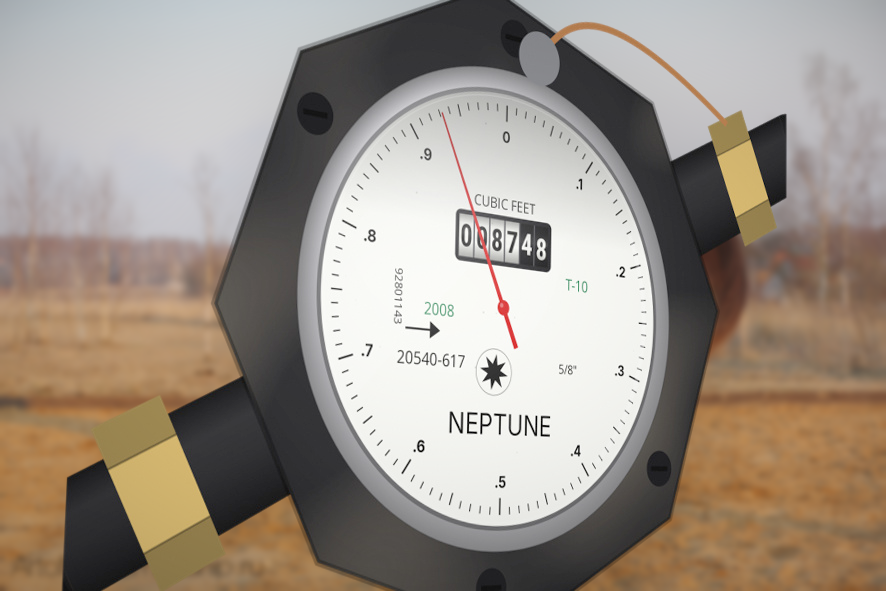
value=8747.93 unit=ft³
